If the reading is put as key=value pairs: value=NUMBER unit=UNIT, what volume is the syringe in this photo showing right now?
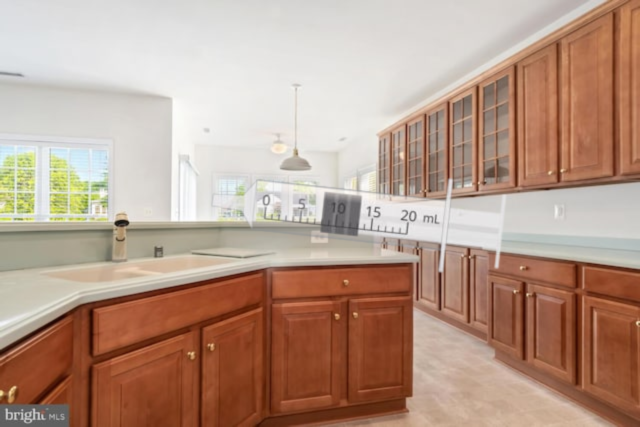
value=8 unit=mL
